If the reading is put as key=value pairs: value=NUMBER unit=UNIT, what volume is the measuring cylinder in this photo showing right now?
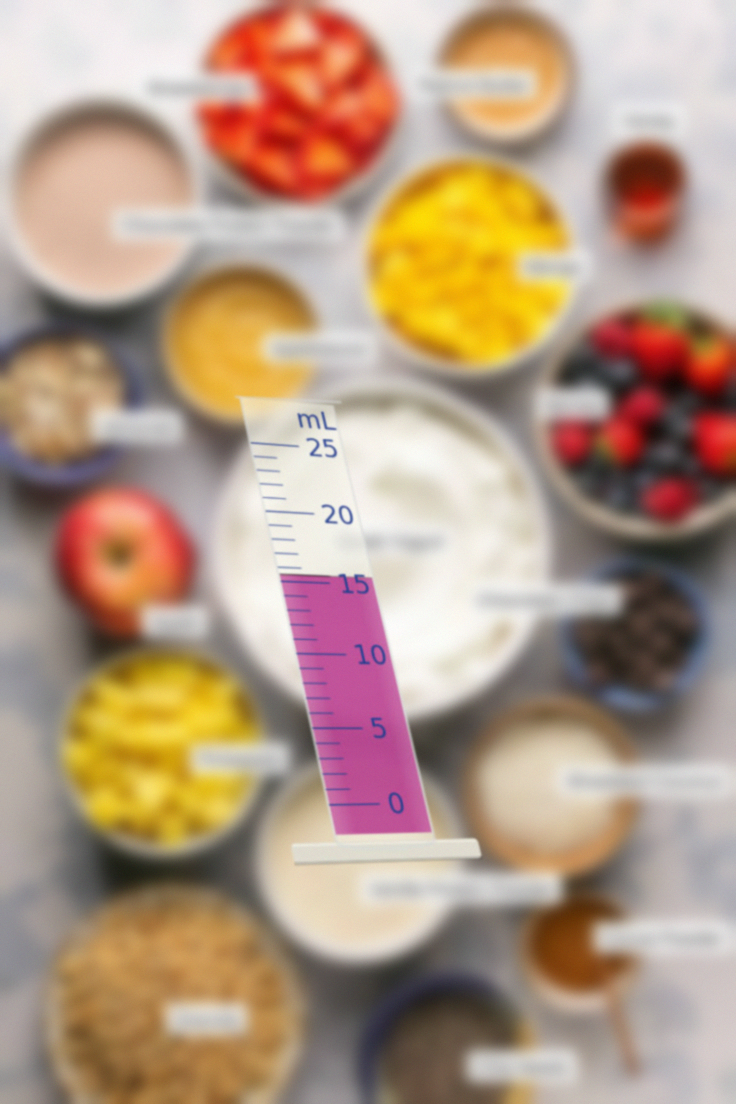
value=15.5 unit=mL
